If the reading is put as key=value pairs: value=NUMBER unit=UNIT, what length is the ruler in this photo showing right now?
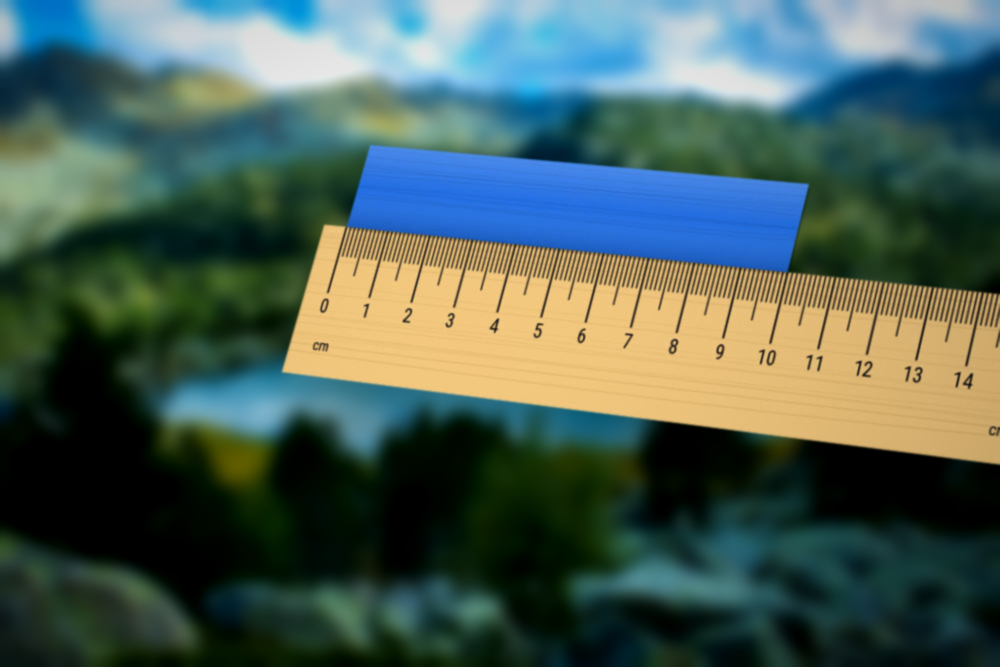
value=10 unit=cm
